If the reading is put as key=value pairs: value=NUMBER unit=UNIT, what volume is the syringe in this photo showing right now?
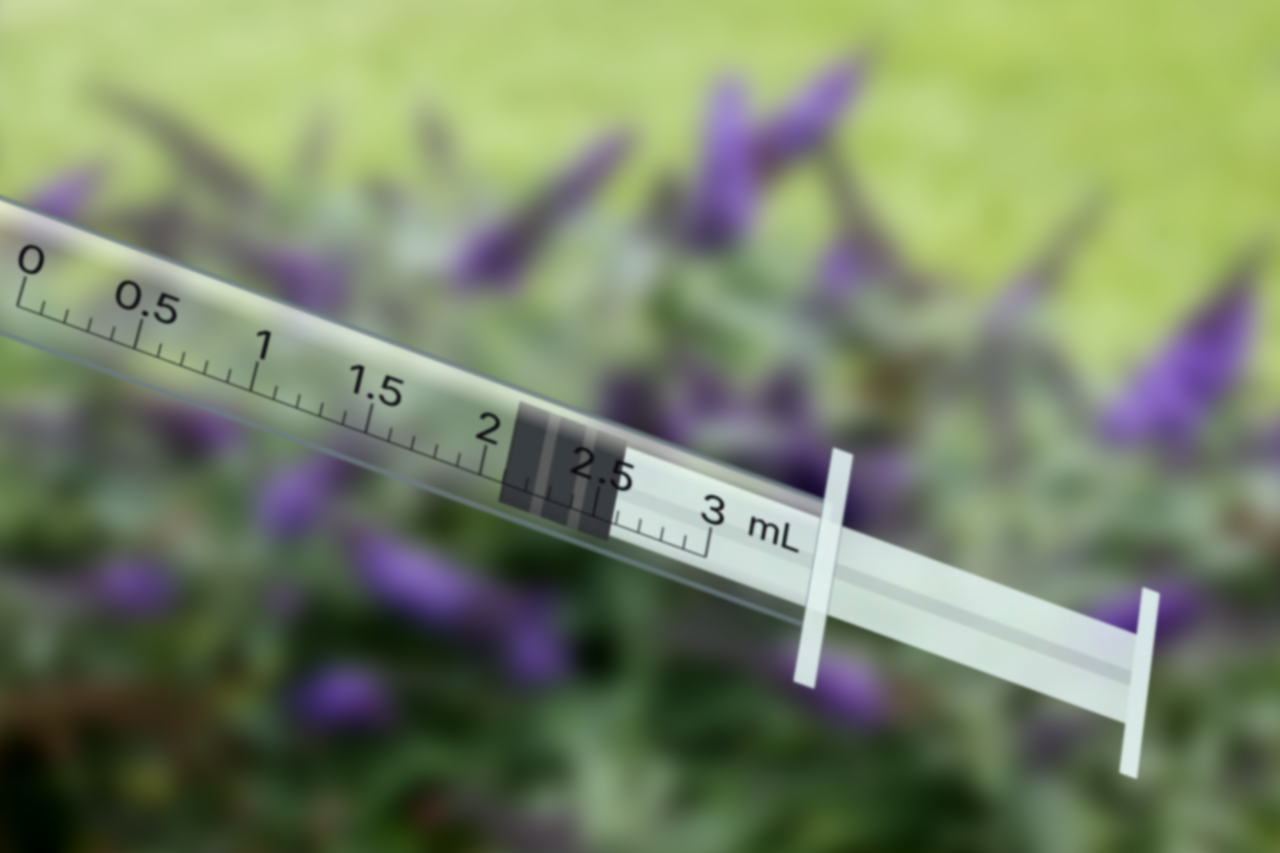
value=2.1 unit=mL
